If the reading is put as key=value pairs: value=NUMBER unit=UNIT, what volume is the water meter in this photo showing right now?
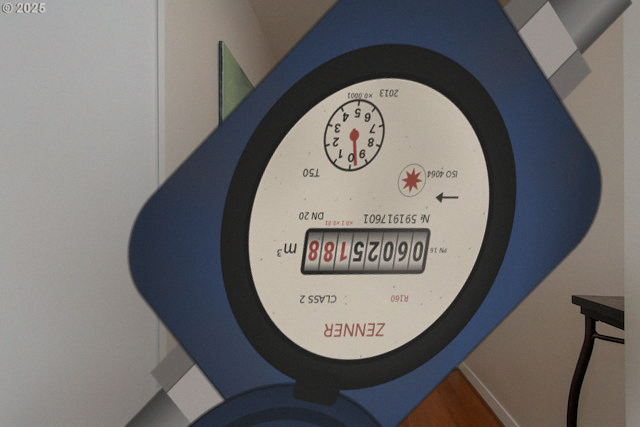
value=6025.1879 unit=m³
